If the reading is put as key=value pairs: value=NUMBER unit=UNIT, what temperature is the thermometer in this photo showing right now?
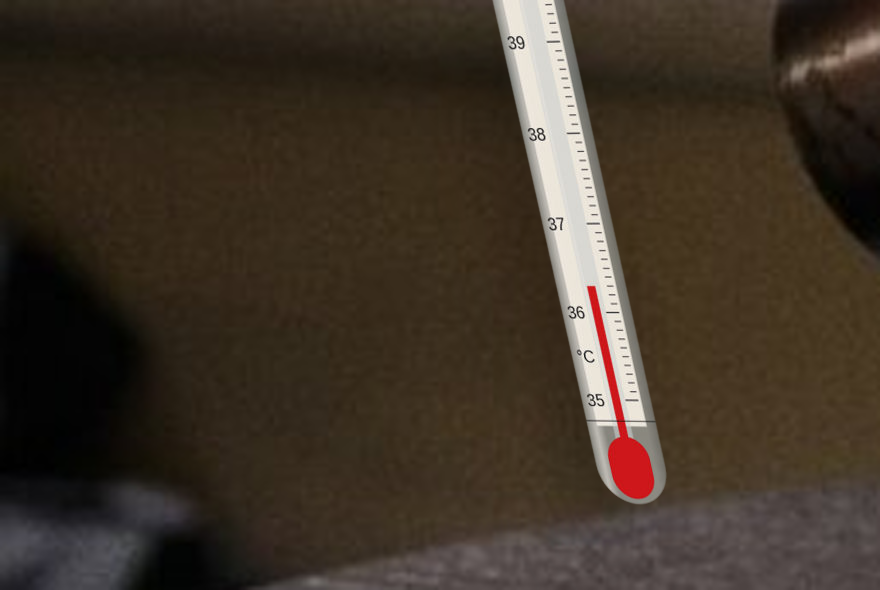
value=36.3 unit=°C
